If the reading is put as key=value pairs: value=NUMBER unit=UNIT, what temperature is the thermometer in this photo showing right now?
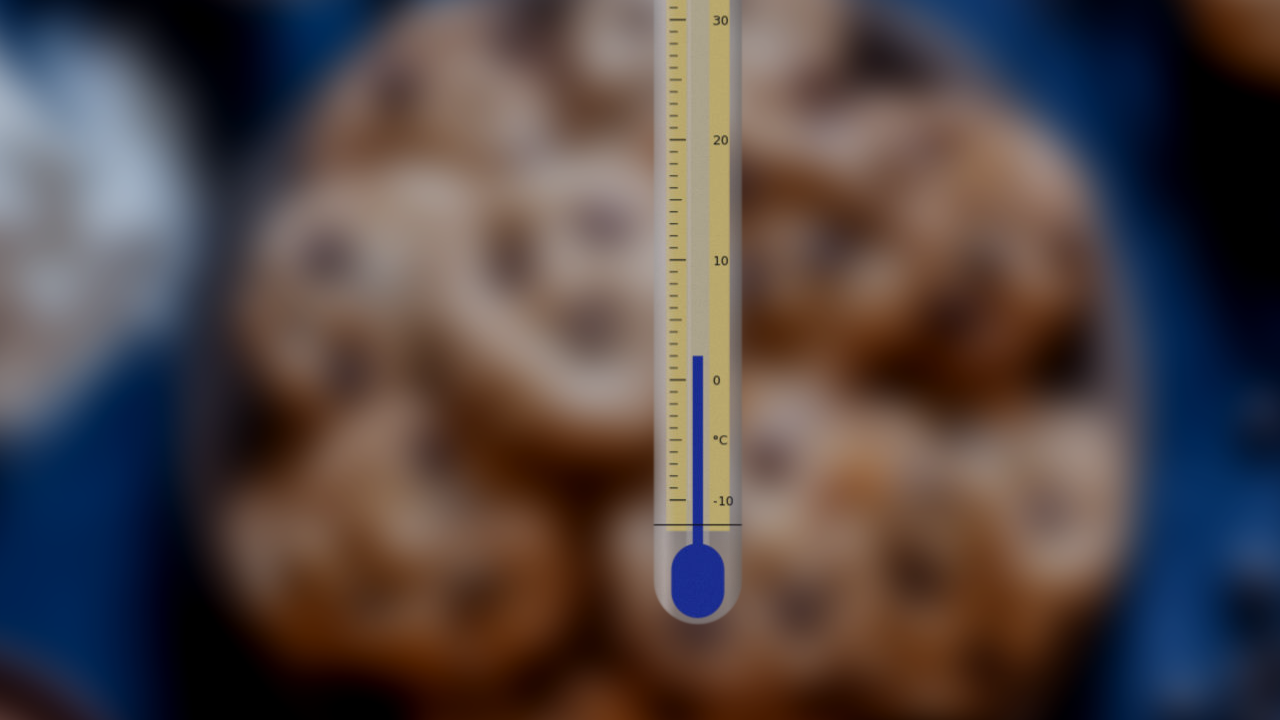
value=2 unit=°C
